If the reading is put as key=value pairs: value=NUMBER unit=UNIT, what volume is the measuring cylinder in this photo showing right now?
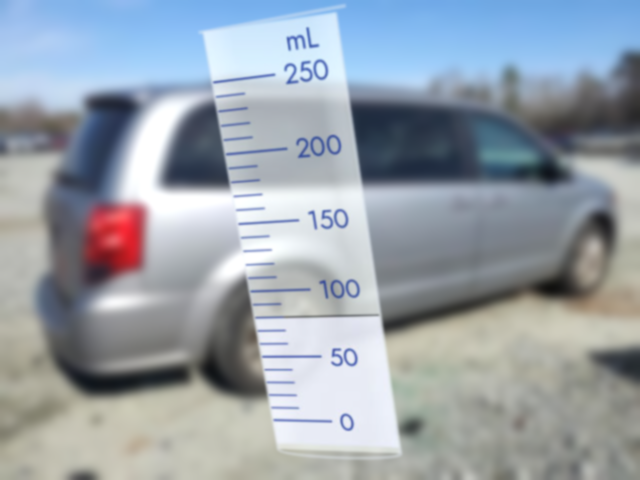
value=80 unit=mL
